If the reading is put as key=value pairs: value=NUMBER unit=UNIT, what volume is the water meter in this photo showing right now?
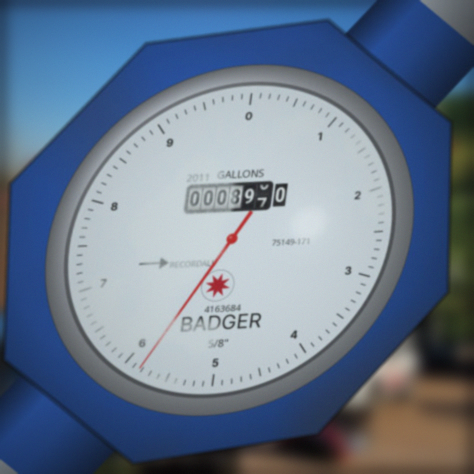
value=8965.8 unit=gal
